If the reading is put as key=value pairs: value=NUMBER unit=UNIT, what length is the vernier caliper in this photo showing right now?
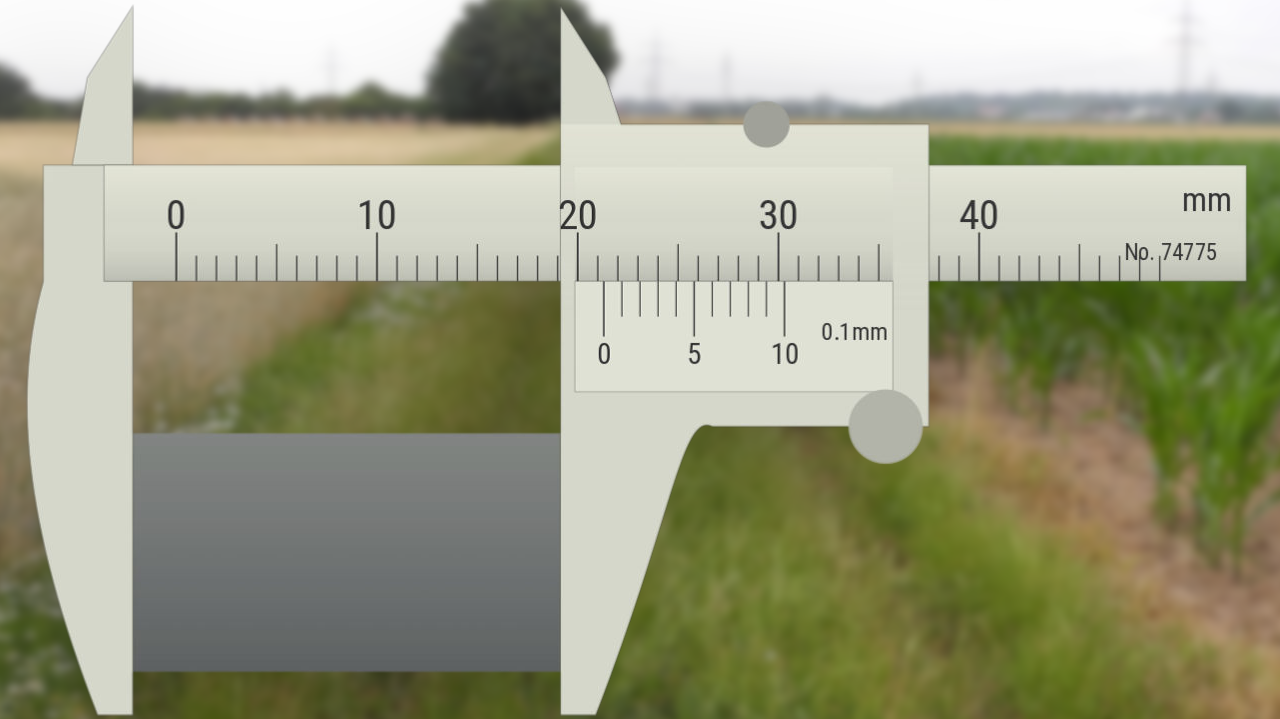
value=21.3 unit=mm
